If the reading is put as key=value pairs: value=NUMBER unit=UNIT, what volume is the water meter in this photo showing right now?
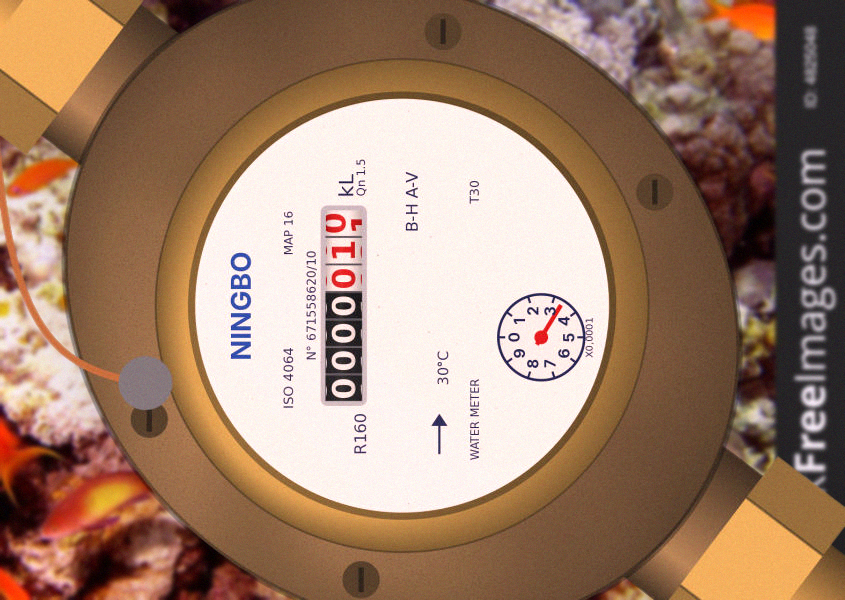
value=0.0103 unit=kL
